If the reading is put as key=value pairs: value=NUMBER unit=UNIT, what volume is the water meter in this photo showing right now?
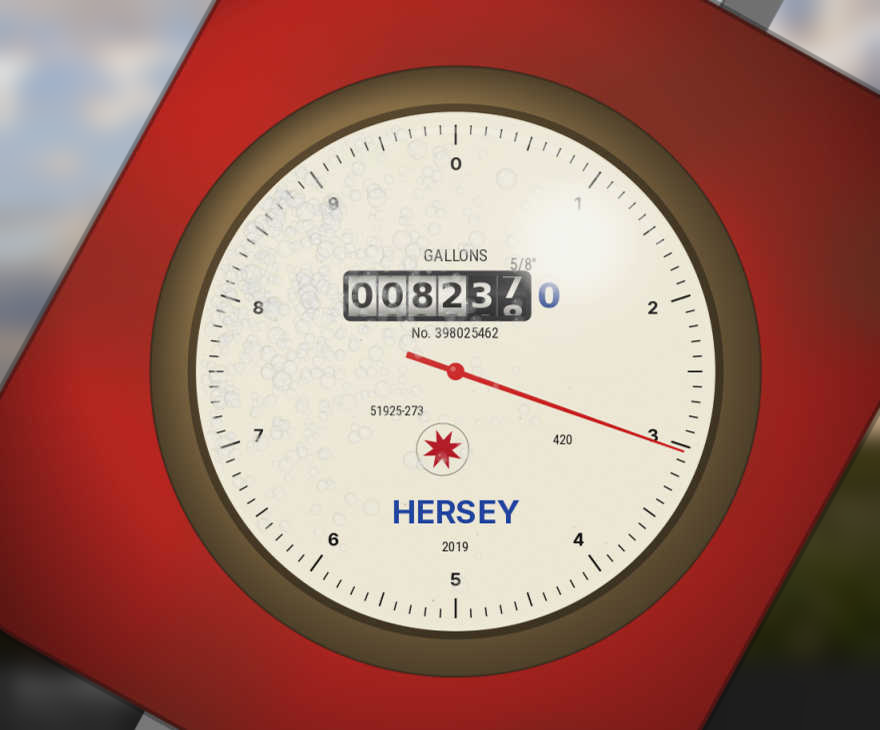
value=82373.0 unit=gal
